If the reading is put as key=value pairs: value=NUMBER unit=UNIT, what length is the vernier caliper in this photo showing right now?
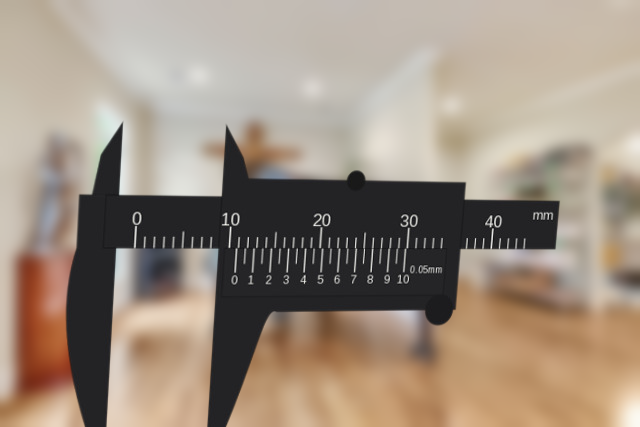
value=10.8 unit=mm
